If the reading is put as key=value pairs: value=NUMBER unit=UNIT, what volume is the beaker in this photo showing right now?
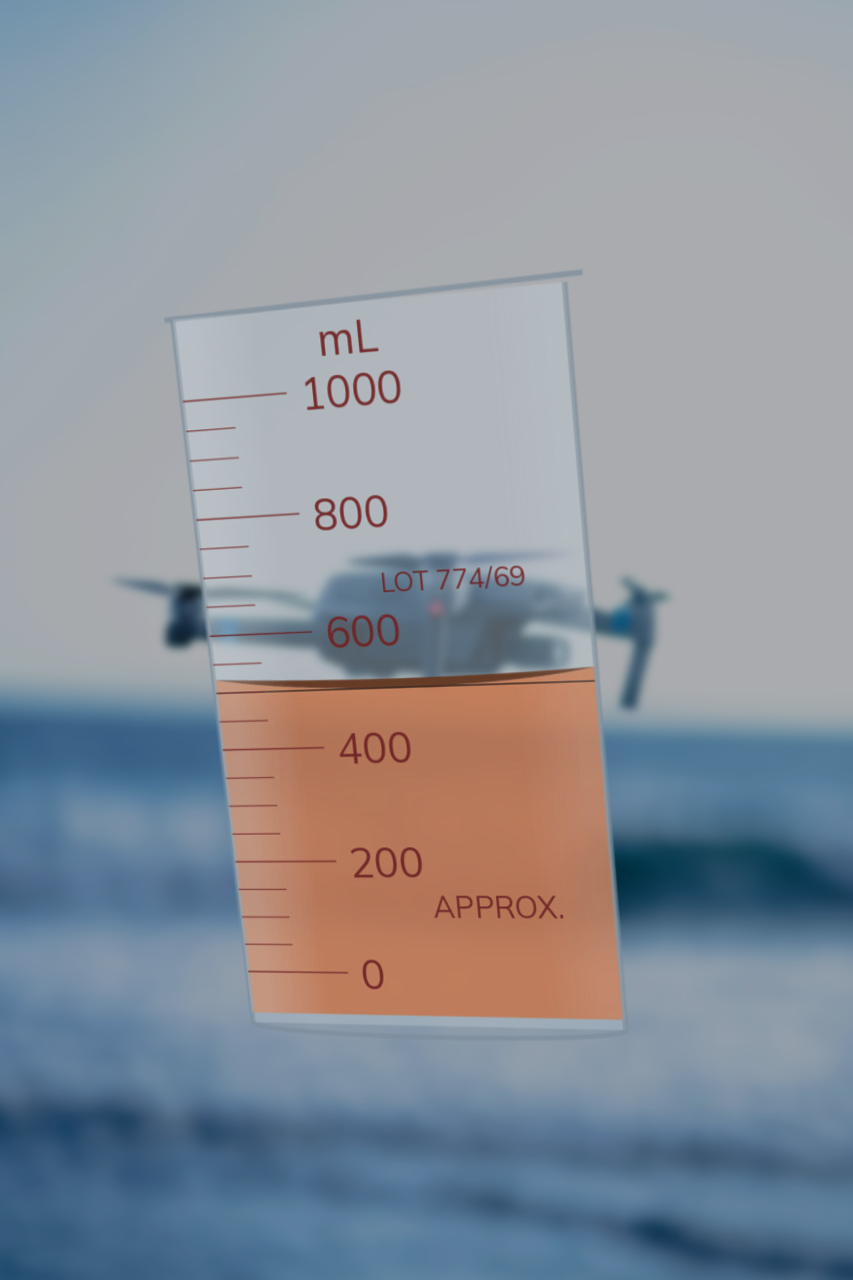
value=500 unit=mL
